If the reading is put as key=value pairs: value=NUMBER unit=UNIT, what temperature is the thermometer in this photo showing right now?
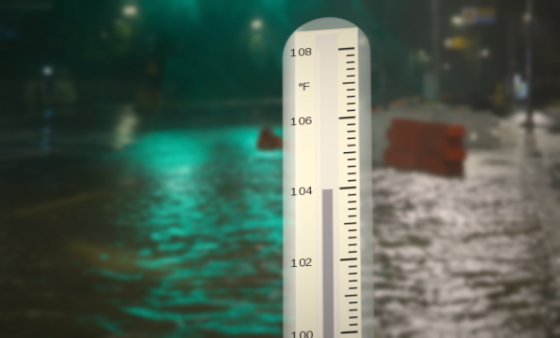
value=104 unit=°F
